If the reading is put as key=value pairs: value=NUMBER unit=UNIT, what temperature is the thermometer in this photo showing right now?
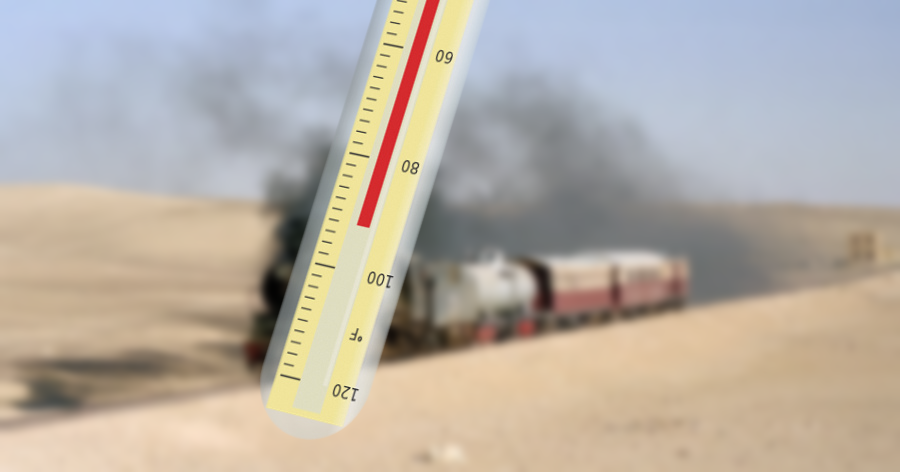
value=92 unit=°F
